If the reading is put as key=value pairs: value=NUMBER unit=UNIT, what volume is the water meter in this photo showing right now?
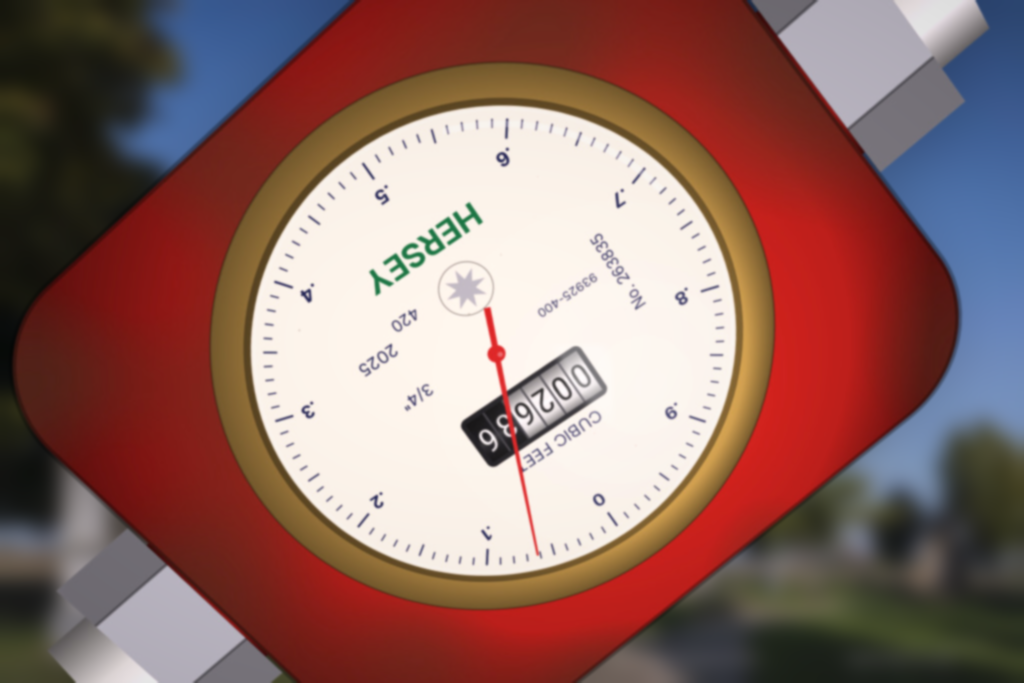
value=2636.06 unit=ft³
